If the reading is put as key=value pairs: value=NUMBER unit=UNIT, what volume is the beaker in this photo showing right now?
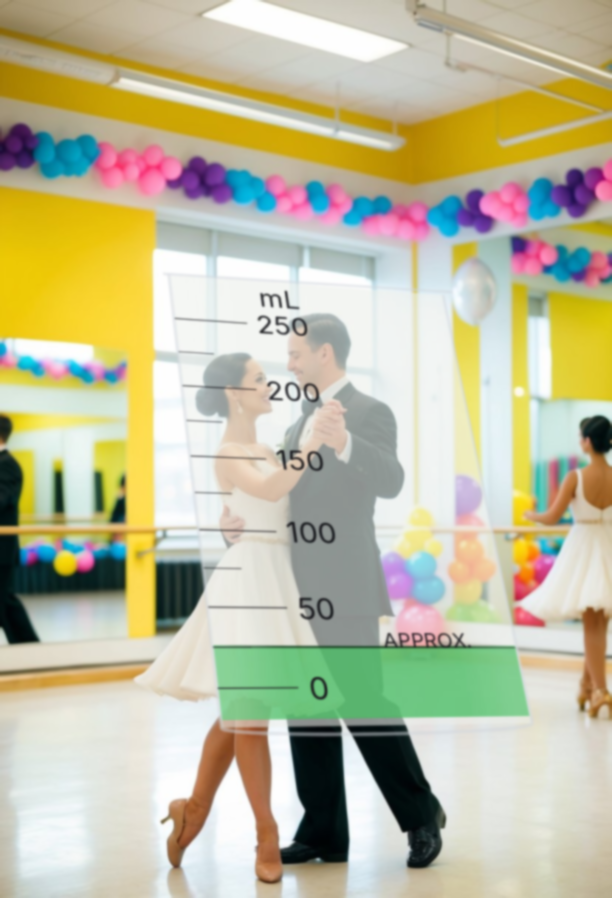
value=25 unit=mL
